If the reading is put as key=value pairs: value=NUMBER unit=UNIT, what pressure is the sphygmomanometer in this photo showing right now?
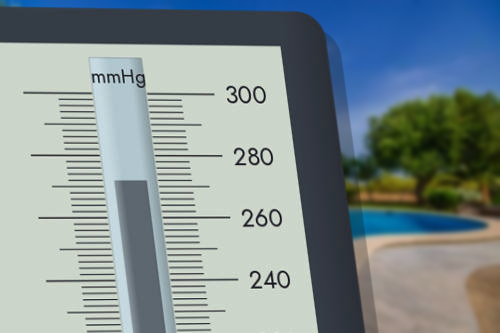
value=272 unit=mmHg
